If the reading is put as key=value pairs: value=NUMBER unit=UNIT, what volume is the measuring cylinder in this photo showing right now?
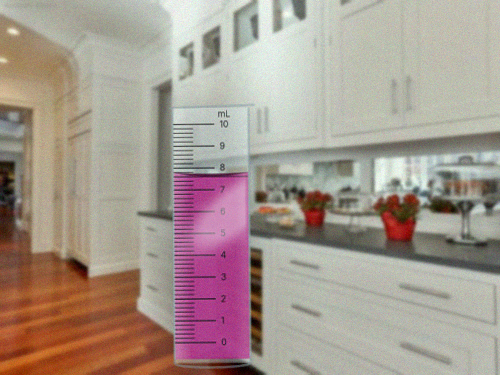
value=7.6 unit=mL
